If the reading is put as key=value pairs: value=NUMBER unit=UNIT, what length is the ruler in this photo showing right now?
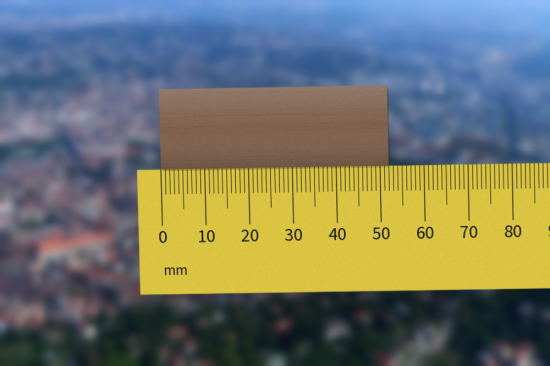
value=52 unit=mm
